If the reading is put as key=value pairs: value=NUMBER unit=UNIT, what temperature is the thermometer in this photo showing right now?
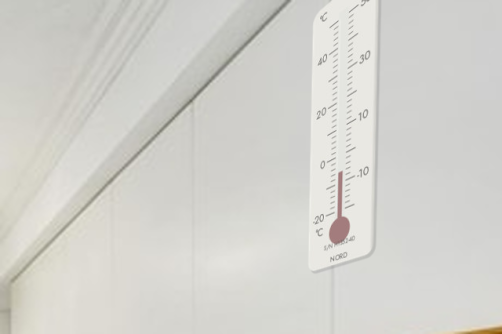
value=-6 unit=°C
